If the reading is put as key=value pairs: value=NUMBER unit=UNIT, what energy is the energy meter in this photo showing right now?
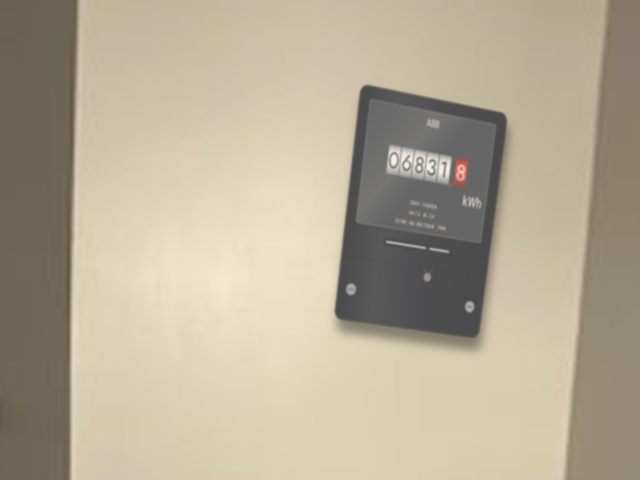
value=6831.8 unit=kWh
